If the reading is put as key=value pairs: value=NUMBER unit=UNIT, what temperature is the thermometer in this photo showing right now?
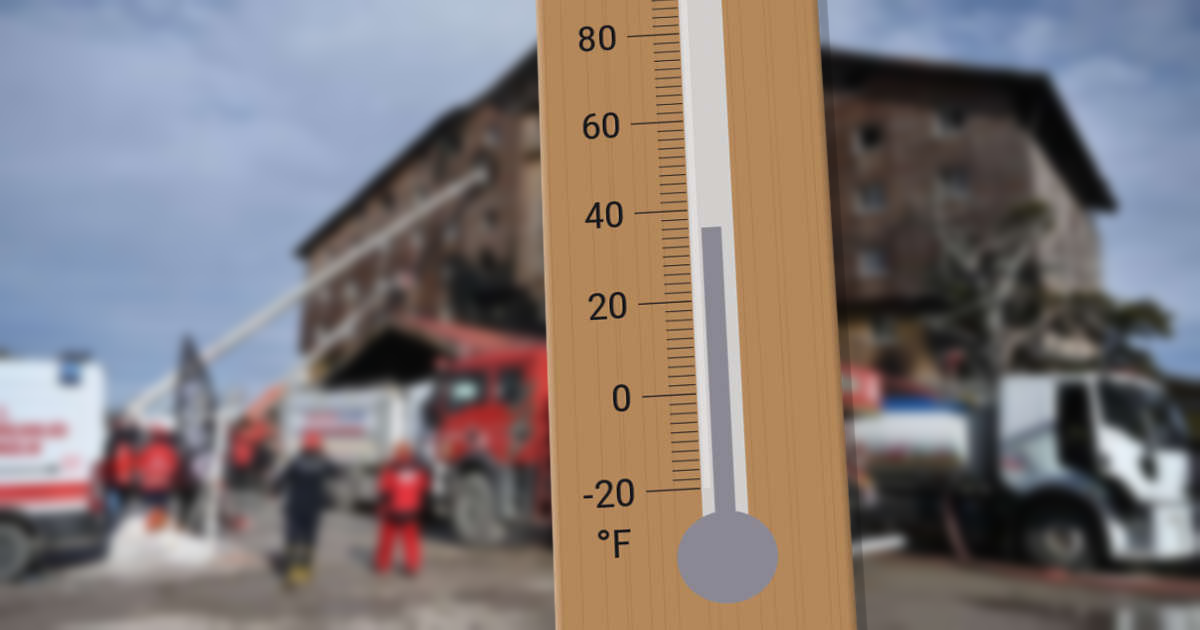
value=36 unit=°F
